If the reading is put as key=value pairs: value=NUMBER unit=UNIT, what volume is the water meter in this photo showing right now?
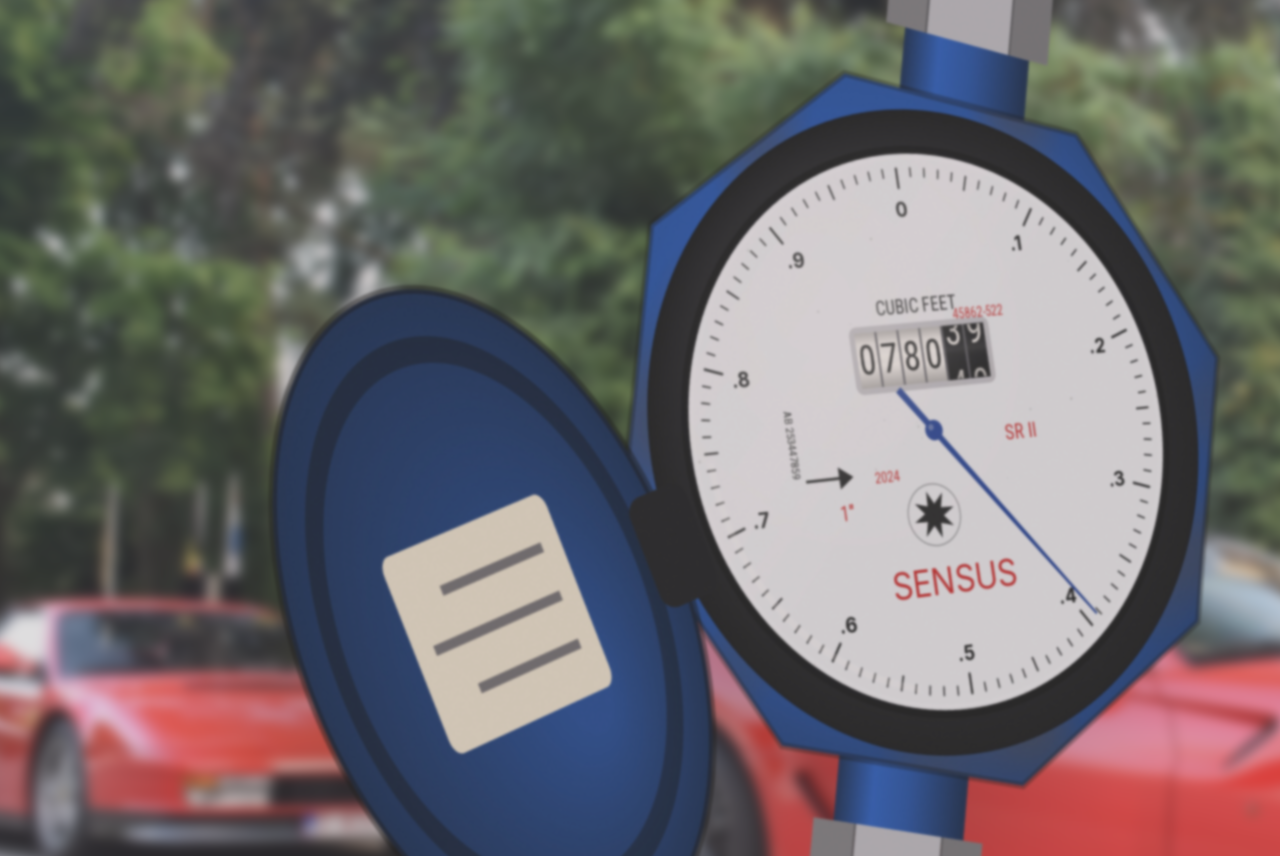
value=78039.39 unit=ft³
